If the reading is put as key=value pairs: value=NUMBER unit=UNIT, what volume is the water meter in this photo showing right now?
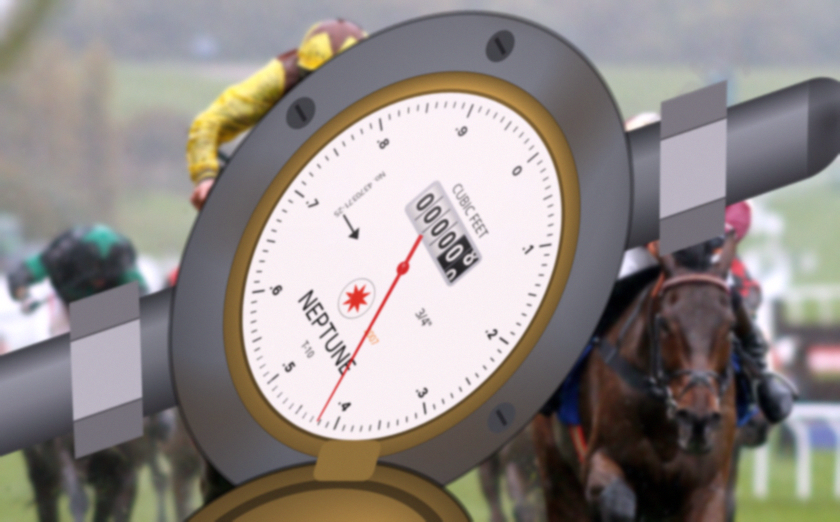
value=8.42 unit=ft³
